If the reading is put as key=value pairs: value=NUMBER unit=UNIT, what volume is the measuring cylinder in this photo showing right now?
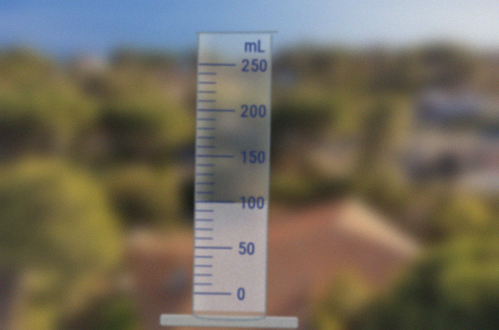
value=100 unit=mL
